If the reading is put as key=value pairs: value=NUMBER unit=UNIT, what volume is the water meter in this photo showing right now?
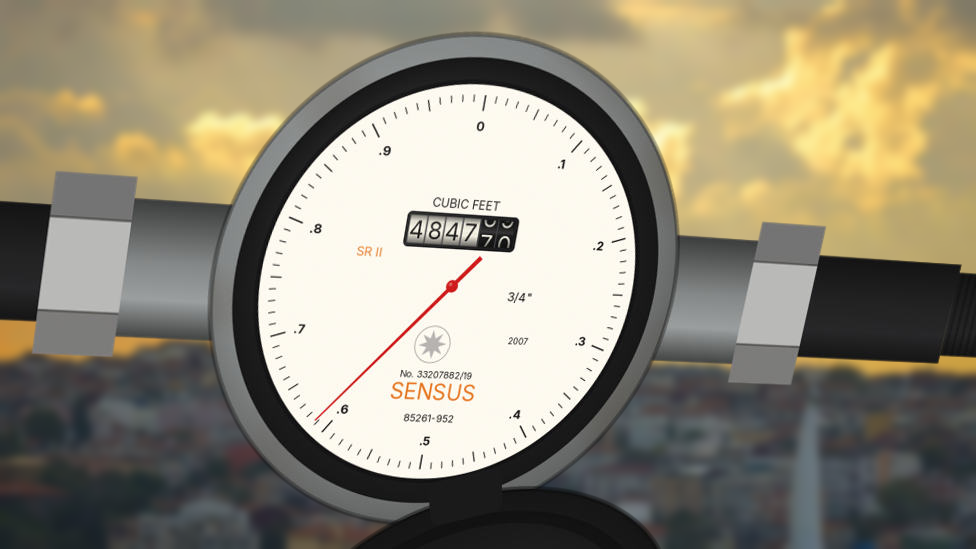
value=484769.61 unit=ft³
